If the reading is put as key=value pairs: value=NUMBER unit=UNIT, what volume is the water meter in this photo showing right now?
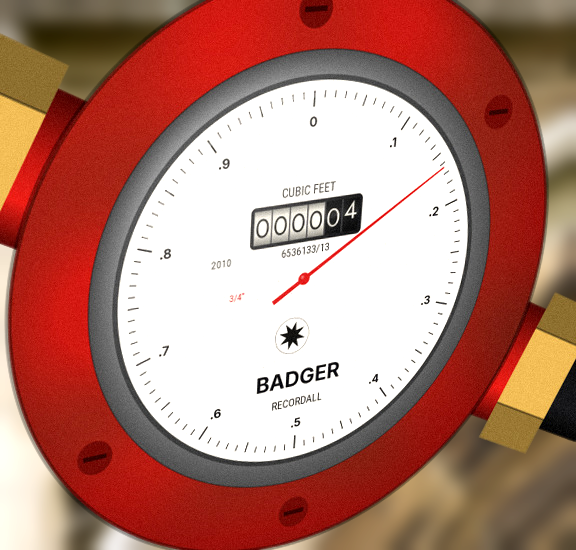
value=4.16 unit=ft³
